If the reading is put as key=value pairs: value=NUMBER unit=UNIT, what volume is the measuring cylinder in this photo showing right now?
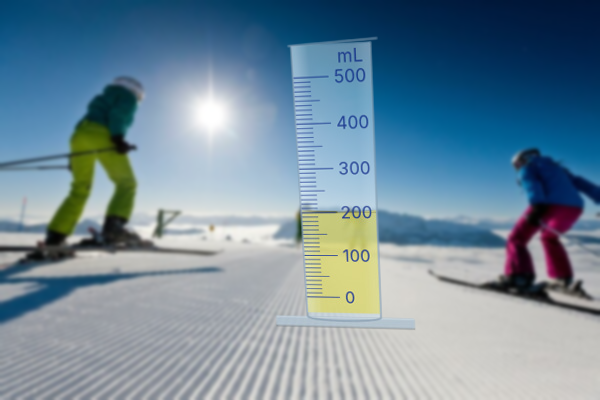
value=200 unit=mL
